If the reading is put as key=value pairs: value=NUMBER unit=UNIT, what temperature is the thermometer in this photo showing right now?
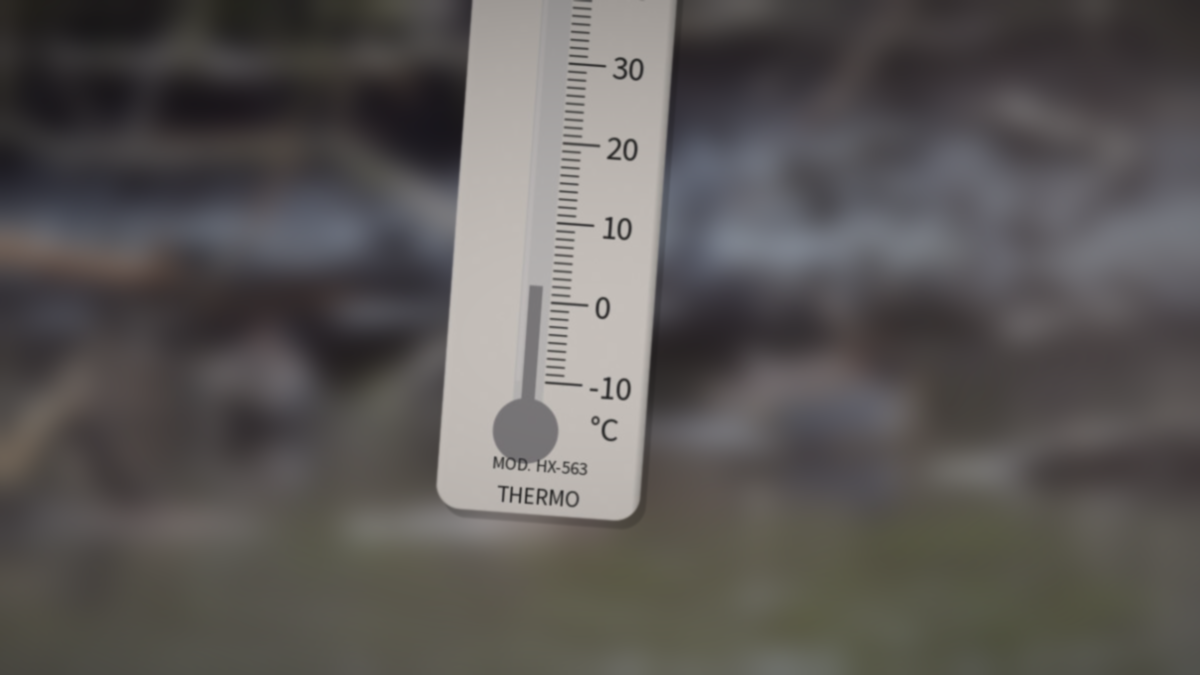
value=2 unit=°C
